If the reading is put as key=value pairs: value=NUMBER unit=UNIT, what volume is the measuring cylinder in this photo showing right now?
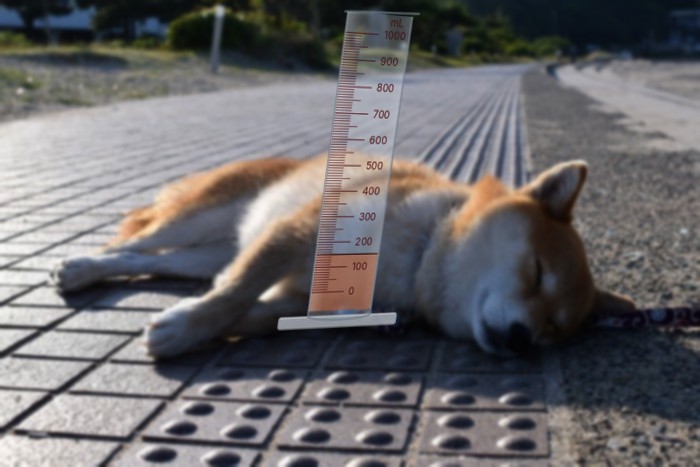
value=150 unit=mL
